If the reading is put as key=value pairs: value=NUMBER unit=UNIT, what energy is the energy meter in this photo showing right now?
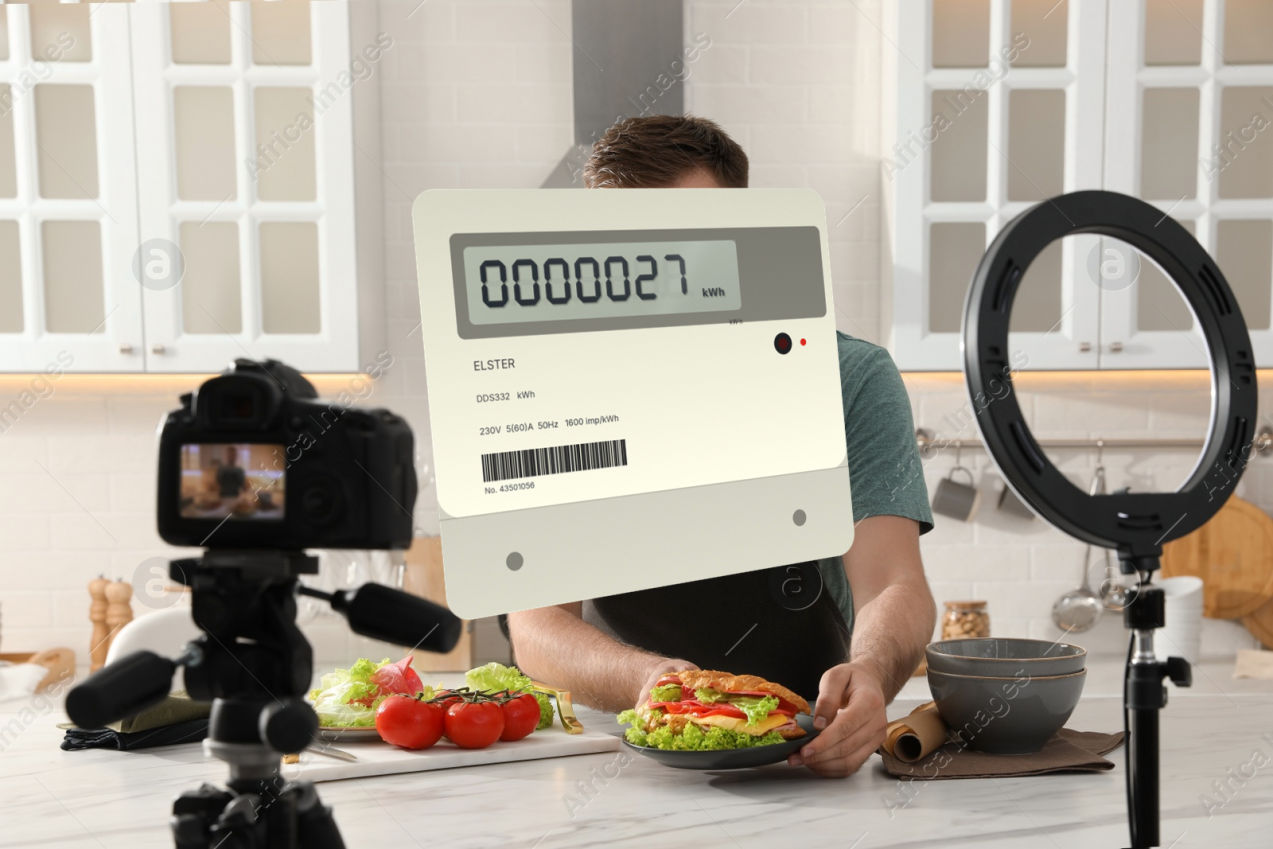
value=27 unit=kWh
